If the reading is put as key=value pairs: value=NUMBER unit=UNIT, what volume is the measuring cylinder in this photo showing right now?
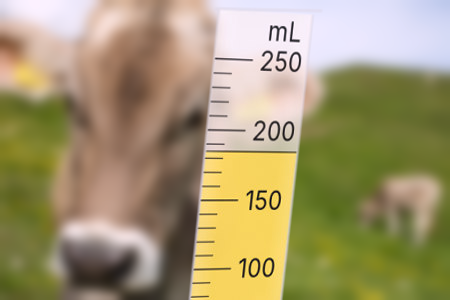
value=185 unit=mL
